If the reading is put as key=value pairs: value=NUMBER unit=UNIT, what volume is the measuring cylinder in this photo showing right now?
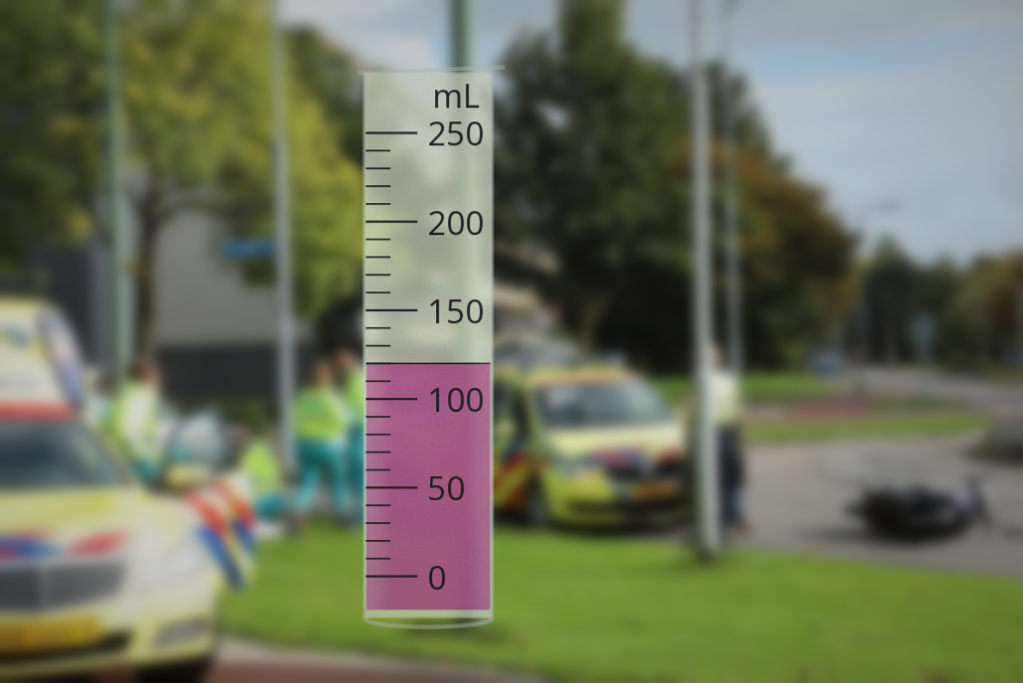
value=120 unit=mL
